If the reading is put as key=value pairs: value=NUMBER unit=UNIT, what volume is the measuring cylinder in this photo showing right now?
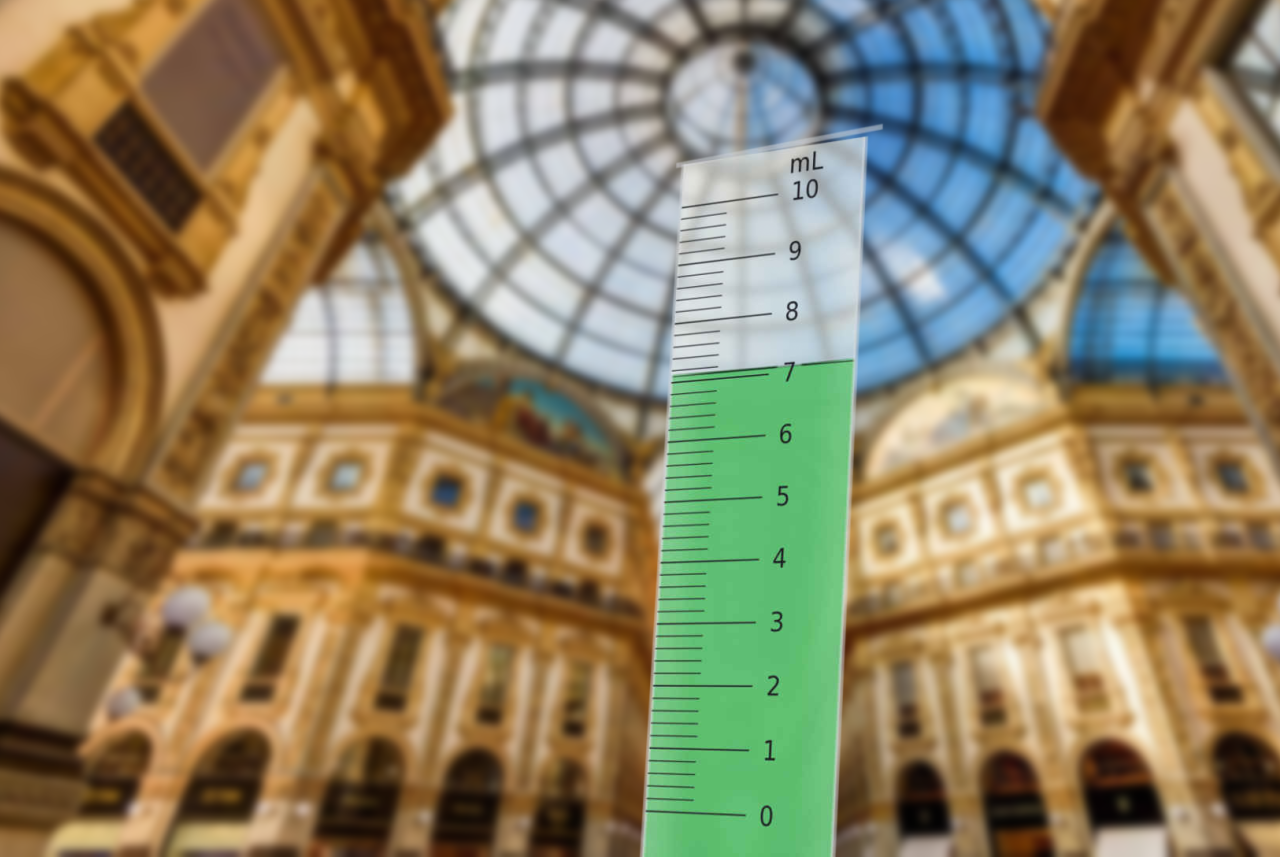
value=7.1 unit=mL
